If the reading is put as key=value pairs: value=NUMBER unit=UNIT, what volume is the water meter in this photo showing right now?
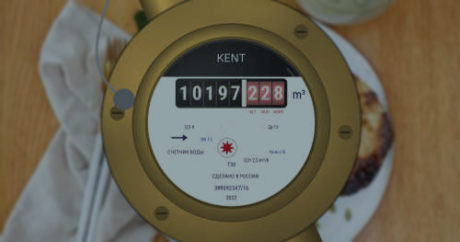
value=10197.228 unit=m³
